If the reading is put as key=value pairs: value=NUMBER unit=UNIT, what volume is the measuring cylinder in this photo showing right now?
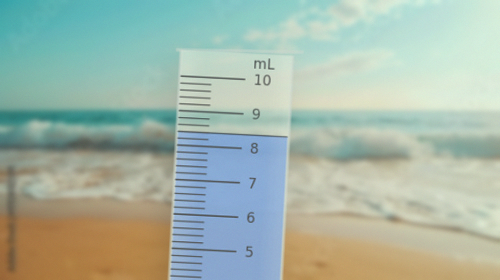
value=8.4 unit=mL
